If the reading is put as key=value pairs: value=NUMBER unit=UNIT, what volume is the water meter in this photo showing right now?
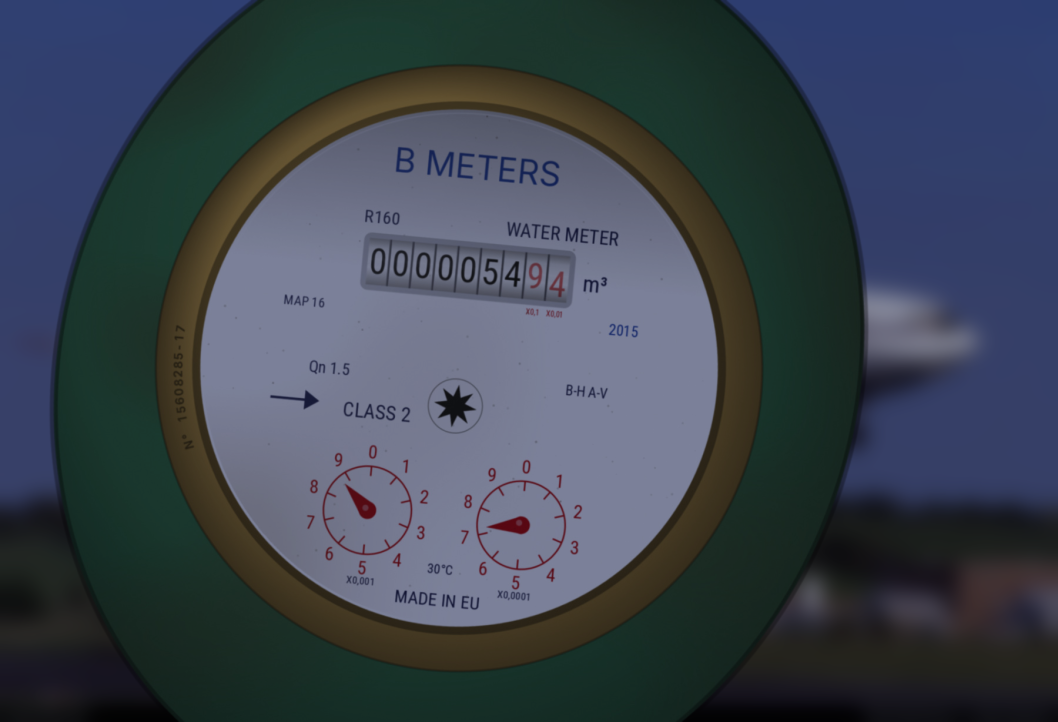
value=54.9387 unit=m³
